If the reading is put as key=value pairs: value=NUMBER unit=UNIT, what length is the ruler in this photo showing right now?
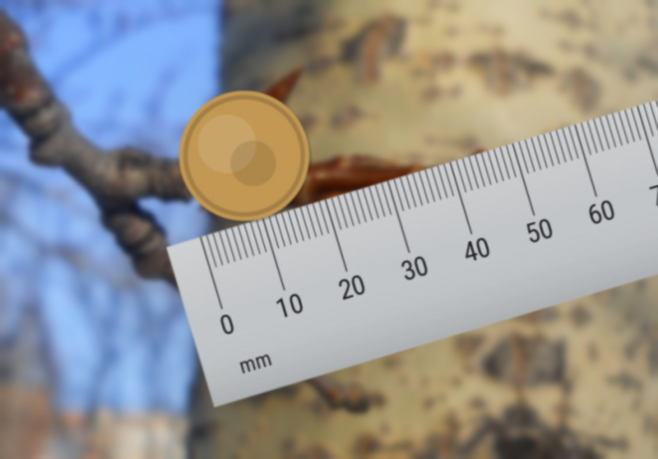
value=20 unit=mm
